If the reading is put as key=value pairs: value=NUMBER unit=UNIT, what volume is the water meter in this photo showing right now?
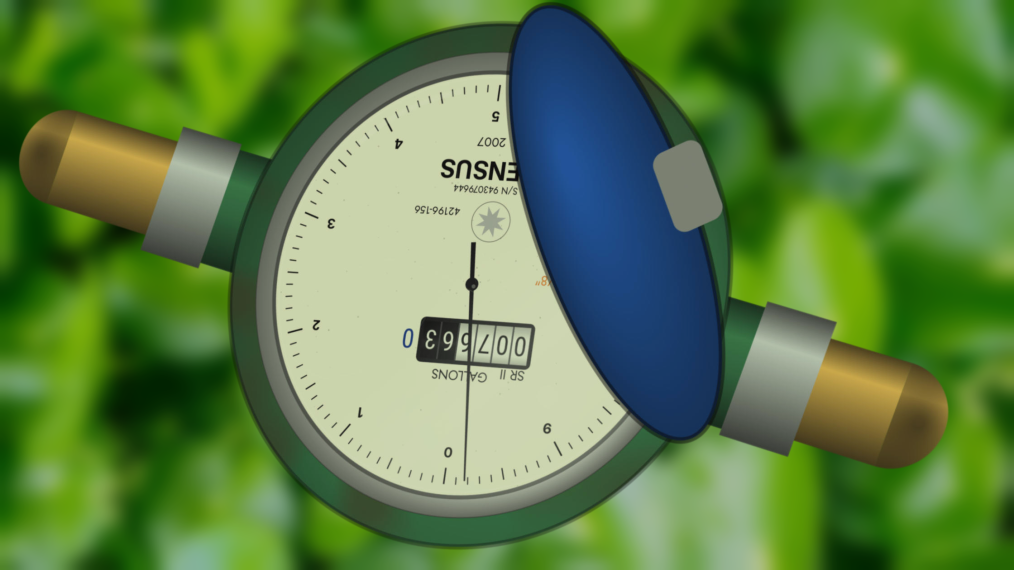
value=76629.8 unit=gal
